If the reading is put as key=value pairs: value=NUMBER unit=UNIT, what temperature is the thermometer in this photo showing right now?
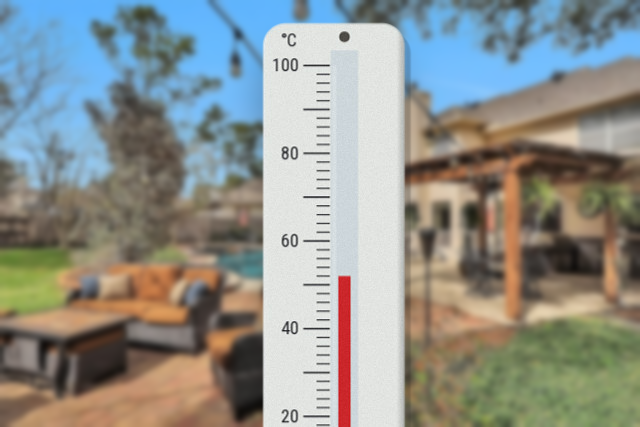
value=52 unit=°C
